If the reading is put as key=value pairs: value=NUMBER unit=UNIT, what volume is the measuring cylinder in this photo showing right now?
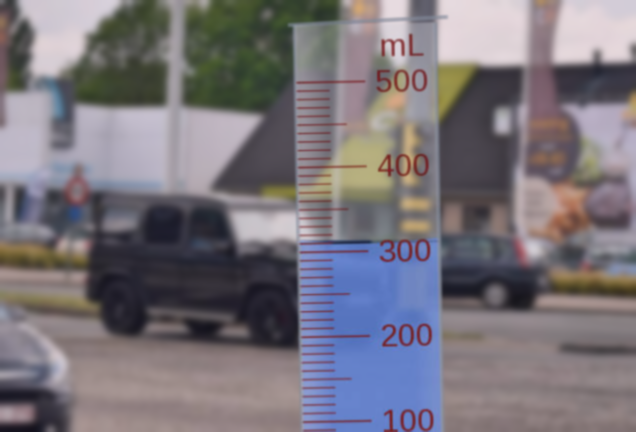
value=310 unit=mL
